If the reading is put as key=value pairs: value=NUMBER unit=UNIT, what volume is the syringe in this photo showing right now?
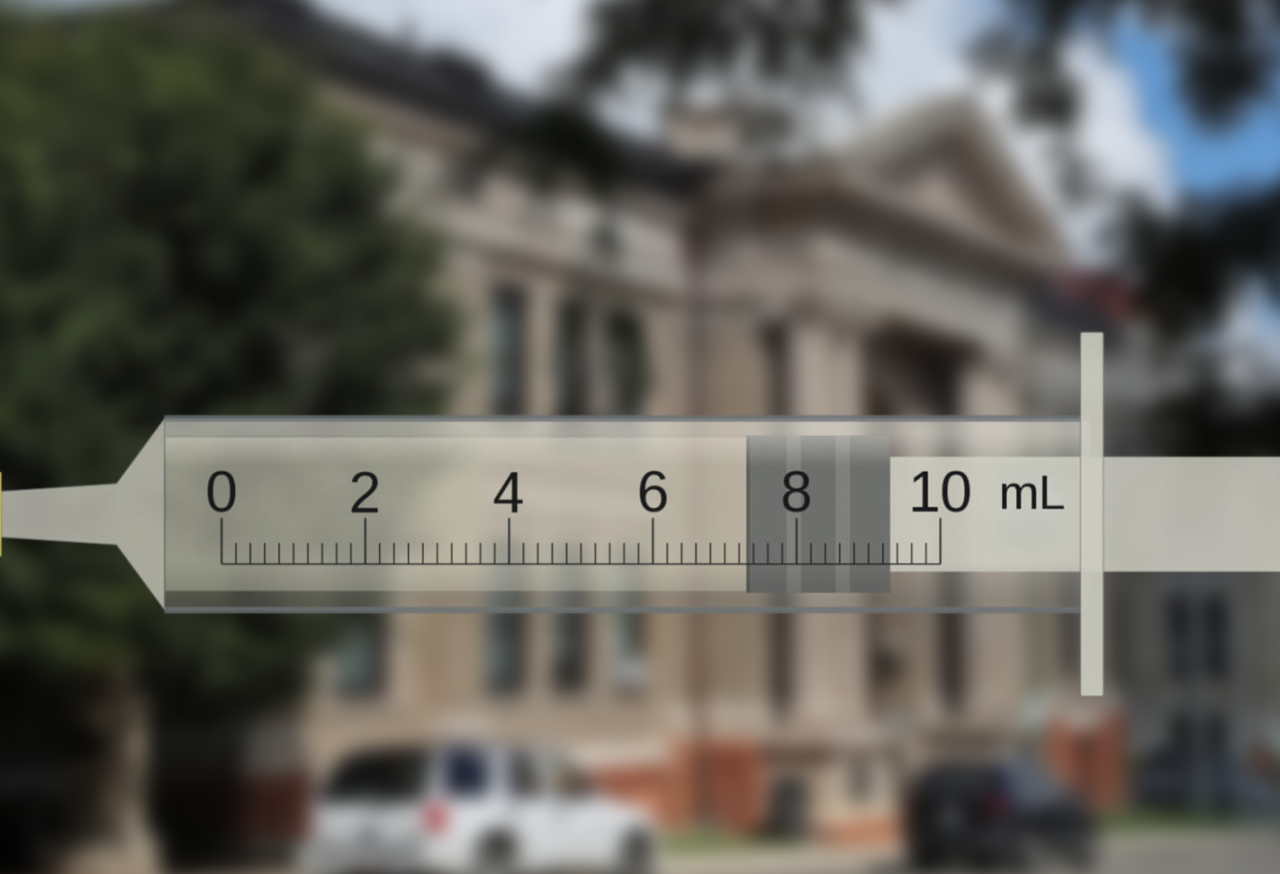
value=7.3 unit=mL
